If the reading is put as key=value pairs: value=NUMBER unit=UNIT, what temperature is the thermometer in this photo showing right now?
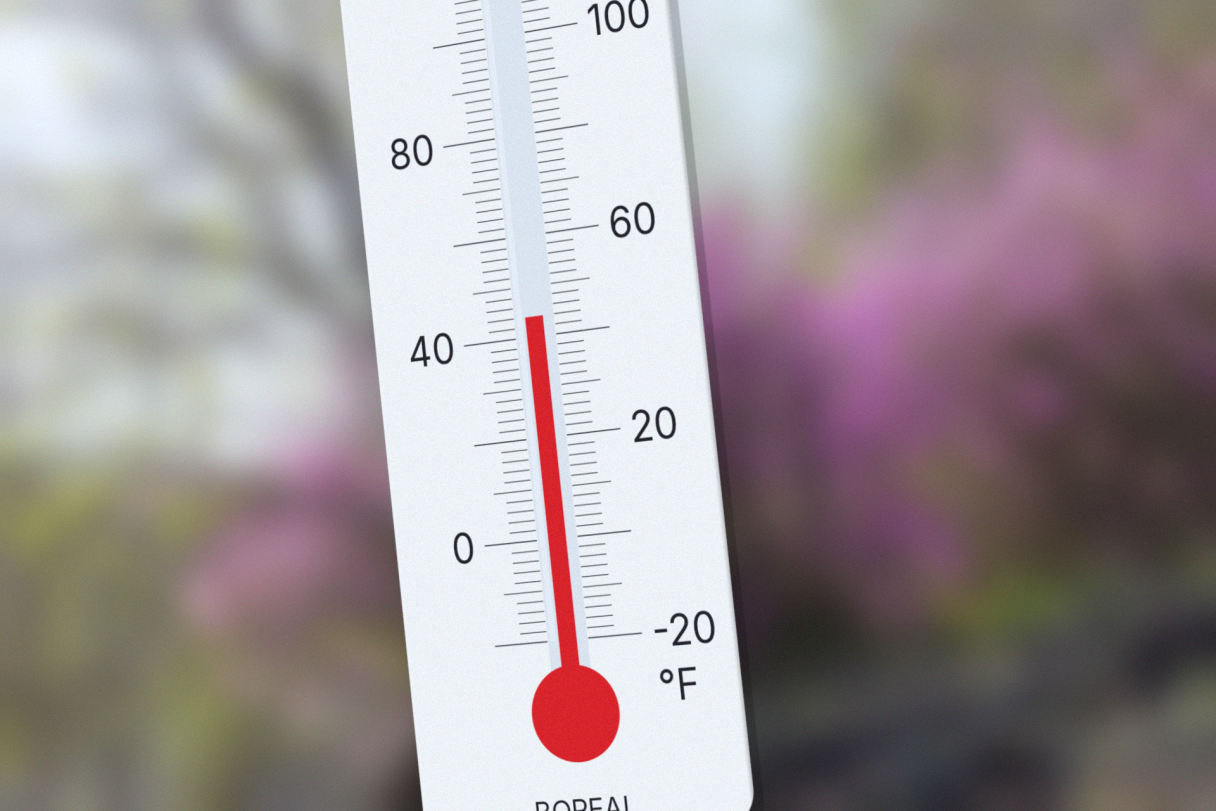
value=44 unit=°F
